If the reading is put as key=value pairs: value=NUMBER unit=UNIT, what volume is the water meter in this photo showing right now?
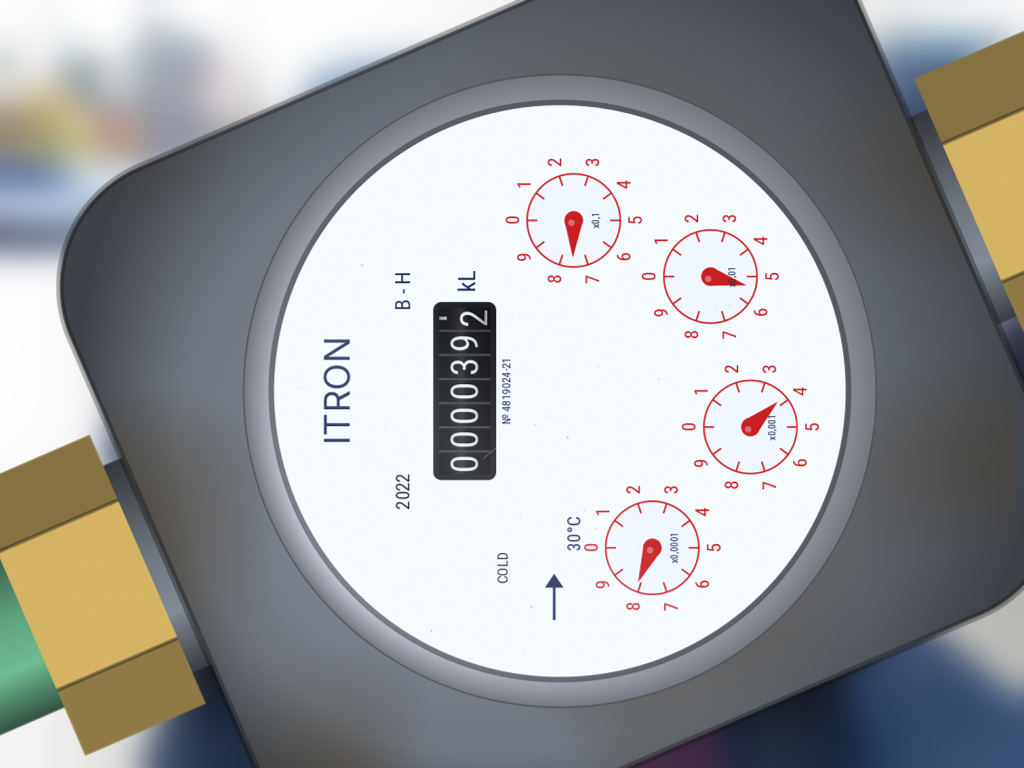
value=391.7538 unit=kL
